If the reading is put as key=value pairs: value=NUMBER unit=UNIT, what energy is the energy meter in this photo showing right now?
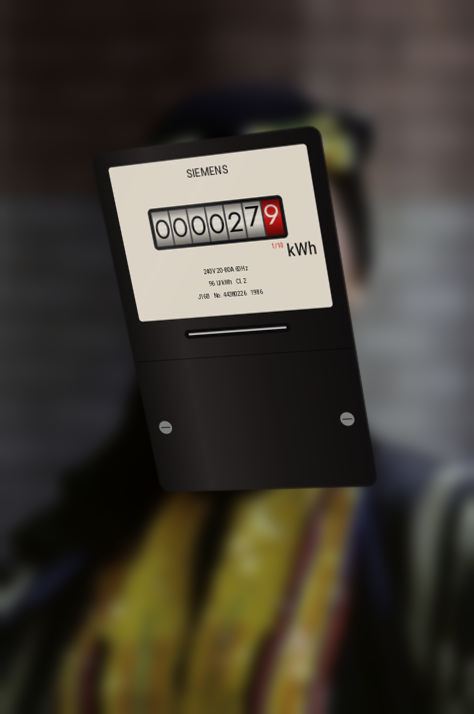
value=27.9 unit=kWh
